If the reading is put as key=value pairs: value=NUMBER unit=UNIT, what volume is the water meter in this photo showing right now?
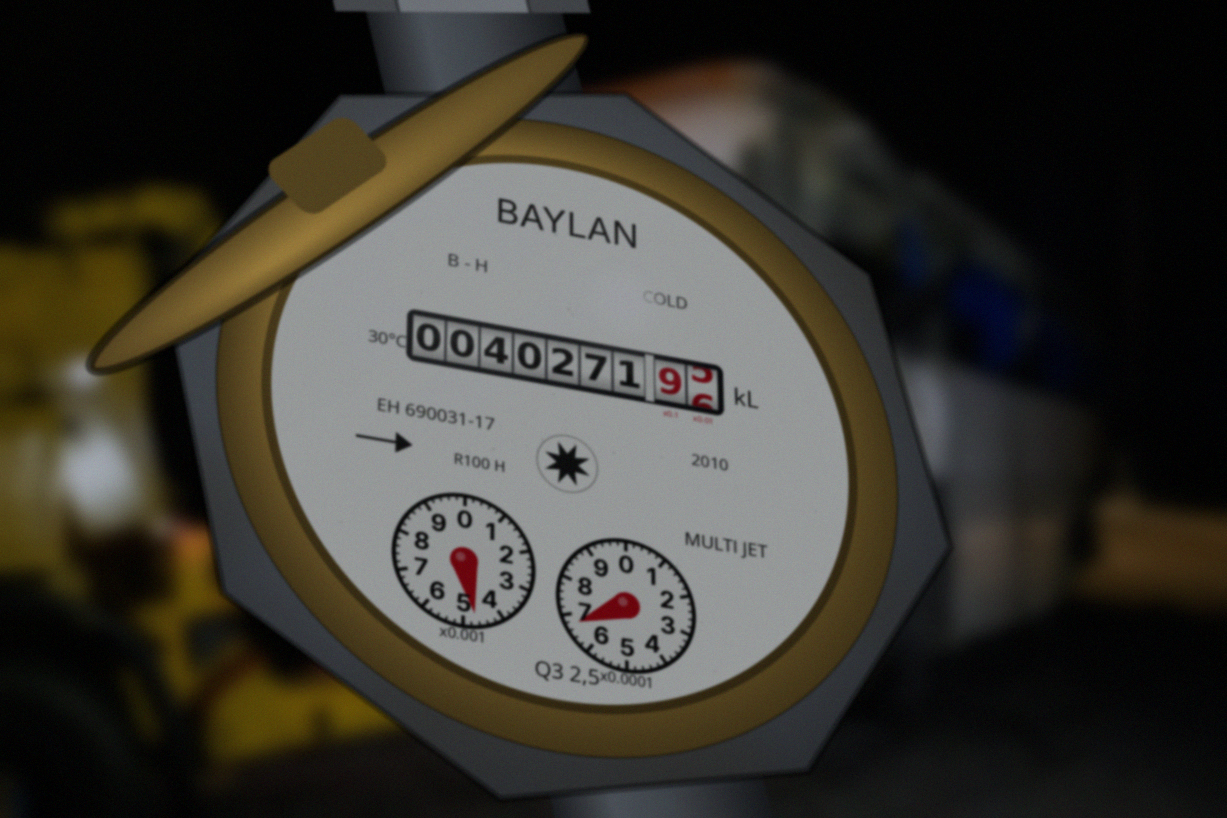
value=40271.9546 unit=kL
